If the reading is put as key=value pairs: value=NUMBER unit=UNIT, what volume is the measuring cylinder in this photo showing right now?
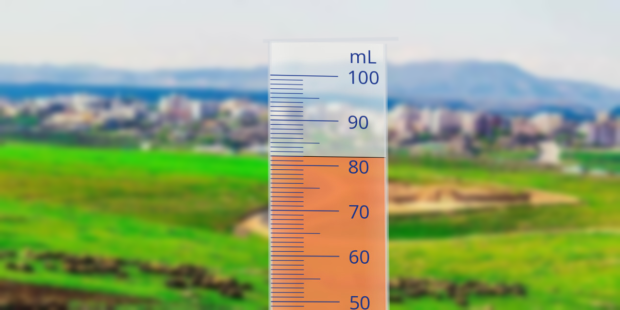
value=82 unit=mL
